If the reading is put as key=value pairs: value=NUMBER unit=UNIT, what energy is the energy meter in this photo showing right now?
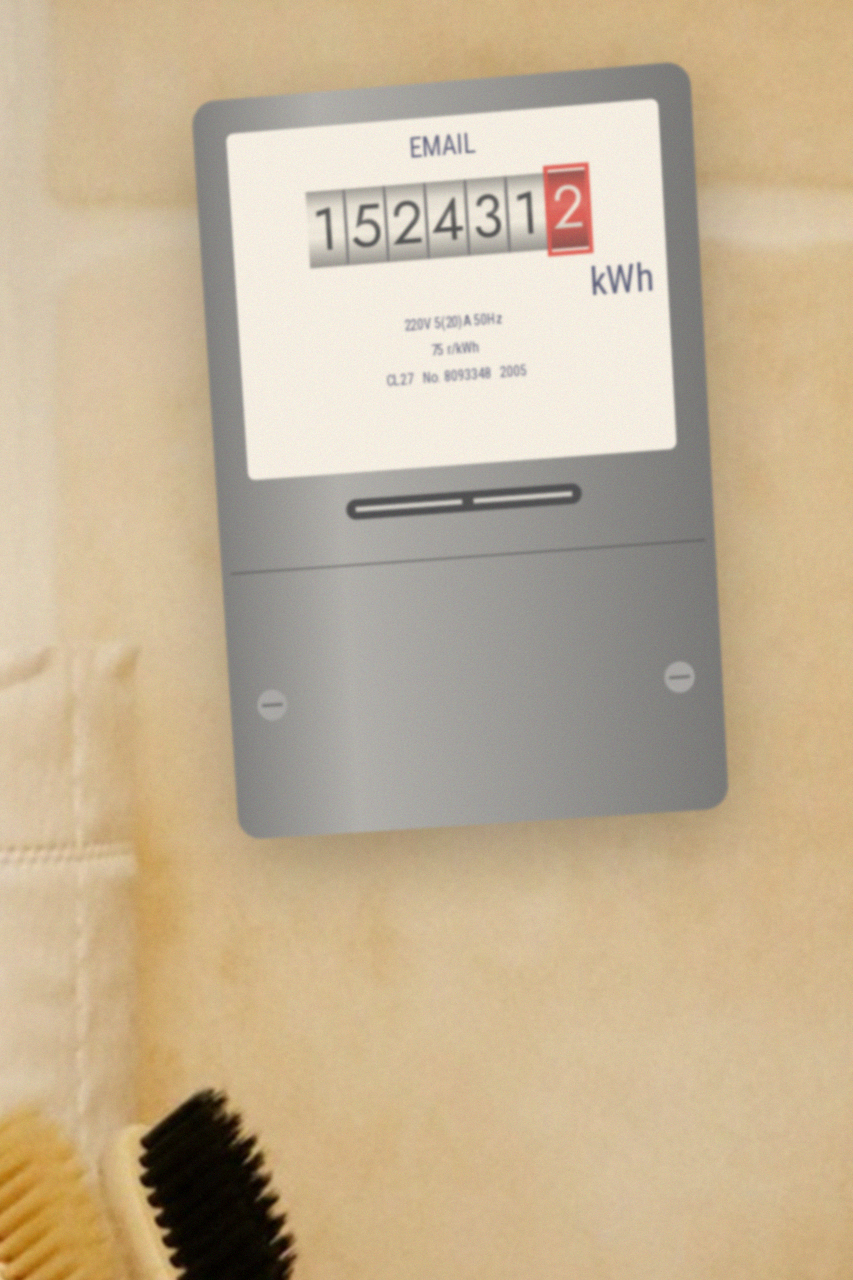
value=152431.2 unit=kWh
